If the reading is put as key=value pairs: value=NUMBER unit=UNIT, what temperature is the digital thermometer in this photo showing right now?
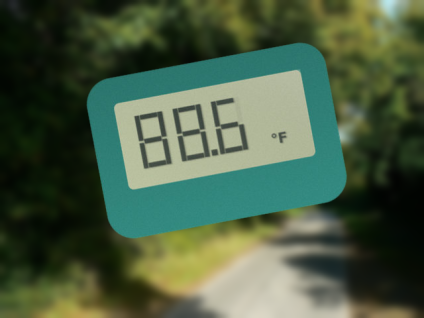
value=88.6 unit=°F
